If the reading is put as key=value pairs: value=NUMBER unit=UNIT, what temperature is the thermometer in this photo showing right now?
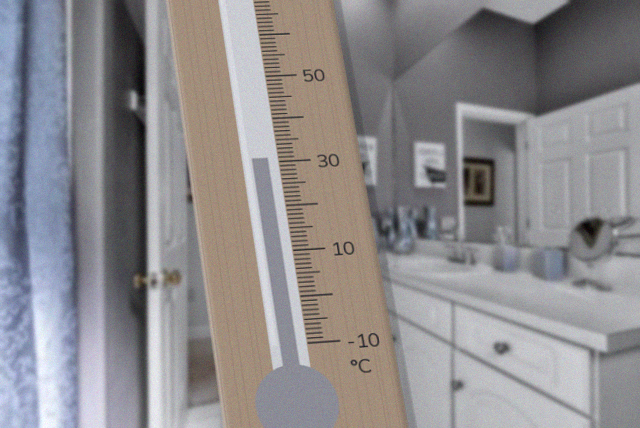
value=31 unit=°C
